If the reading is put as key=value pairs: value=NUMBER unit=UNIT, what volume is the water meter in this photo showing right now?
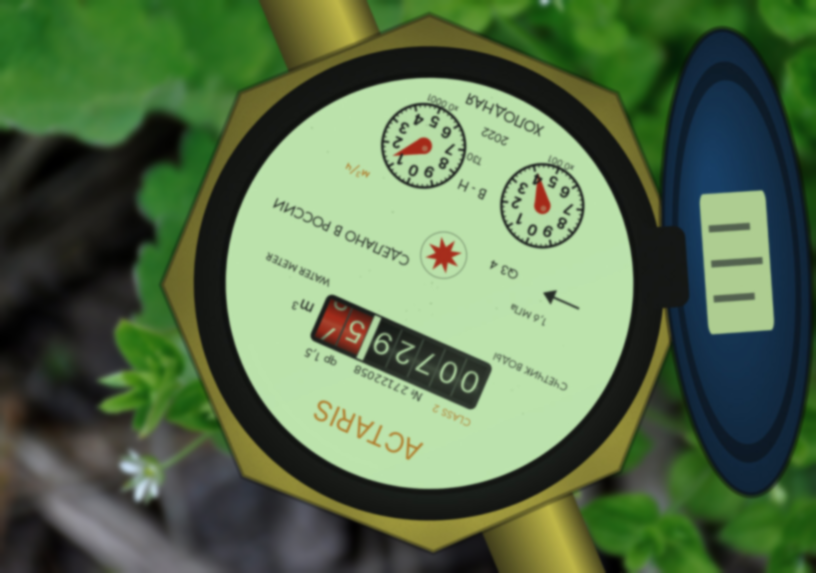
value=729.5741 unit=m³
